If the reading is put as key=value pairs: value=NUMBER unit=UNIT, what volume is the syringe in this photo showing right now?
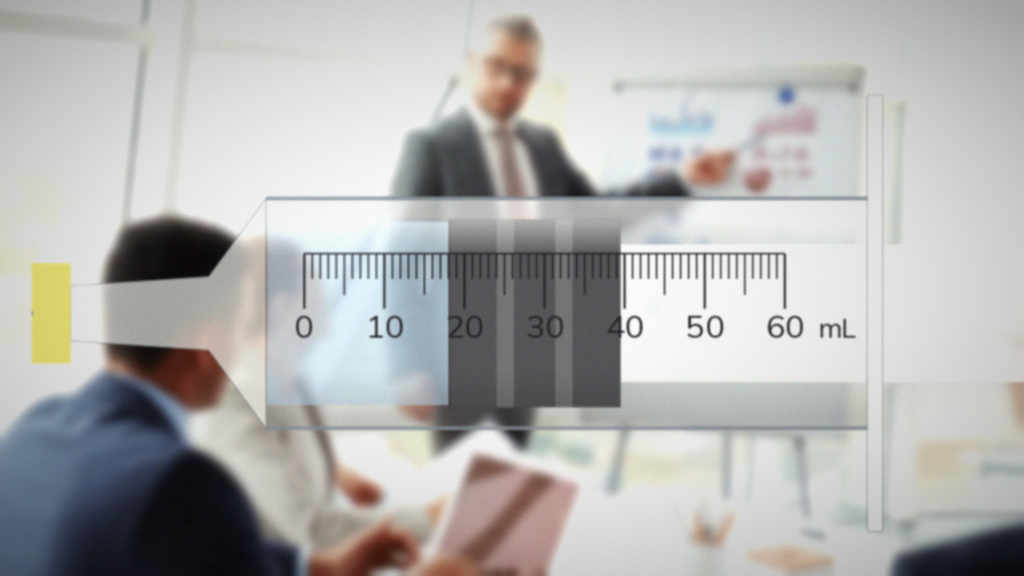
value=18 unit=mL
